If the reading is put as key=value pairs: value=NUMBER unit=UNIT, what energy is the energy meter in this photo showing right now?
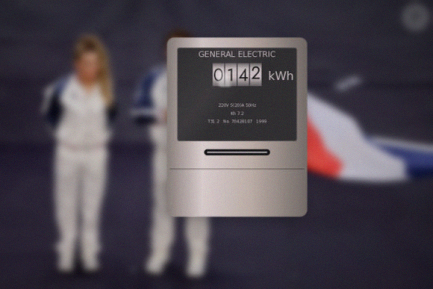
value=142 unit=kWh
